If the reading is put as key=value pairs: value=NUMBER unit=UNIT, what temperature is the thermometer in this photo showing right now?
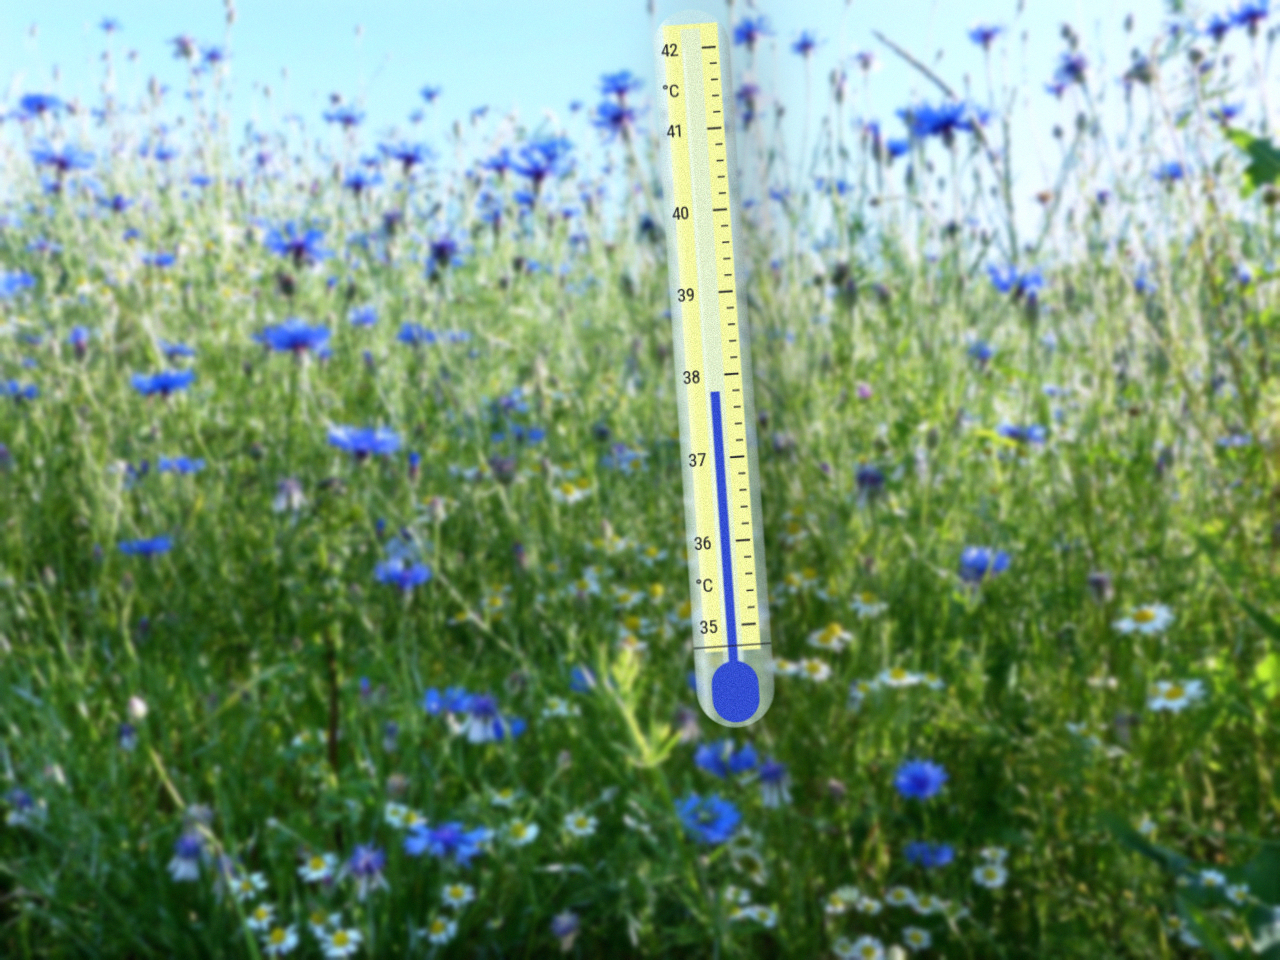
value=37.8 unit=°C
